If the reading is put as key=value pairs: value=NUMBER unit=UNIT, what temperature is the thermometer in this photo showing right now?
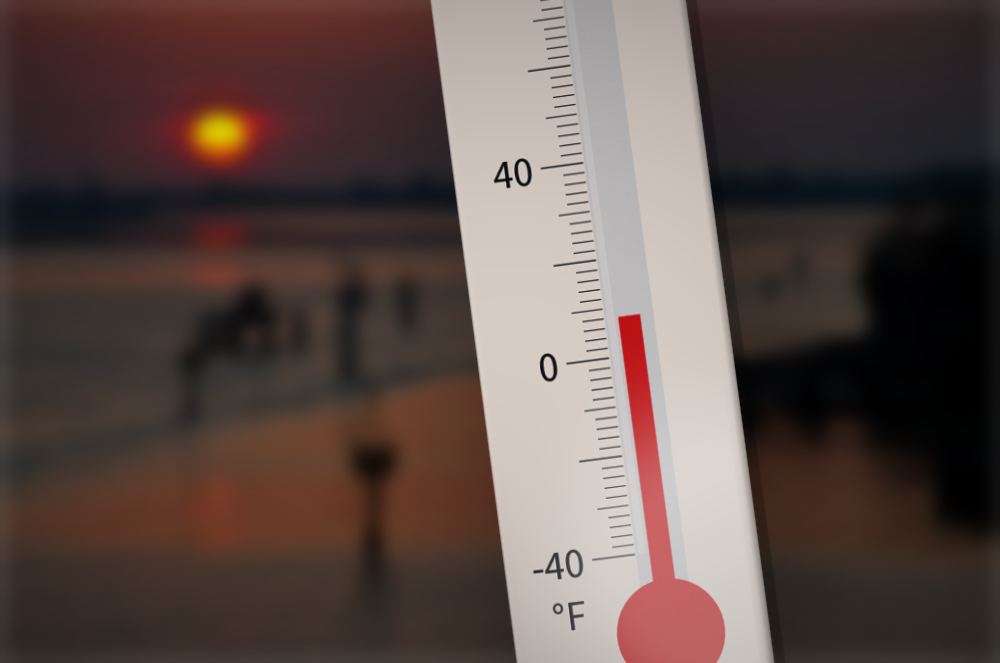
value=8 unit=°F
